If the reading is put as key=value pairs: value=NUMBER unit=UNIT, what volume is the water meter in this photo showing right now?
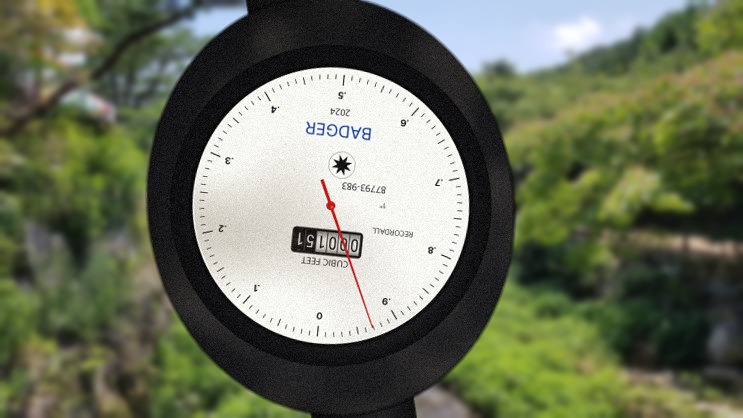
value=150.93 unit=ft³
